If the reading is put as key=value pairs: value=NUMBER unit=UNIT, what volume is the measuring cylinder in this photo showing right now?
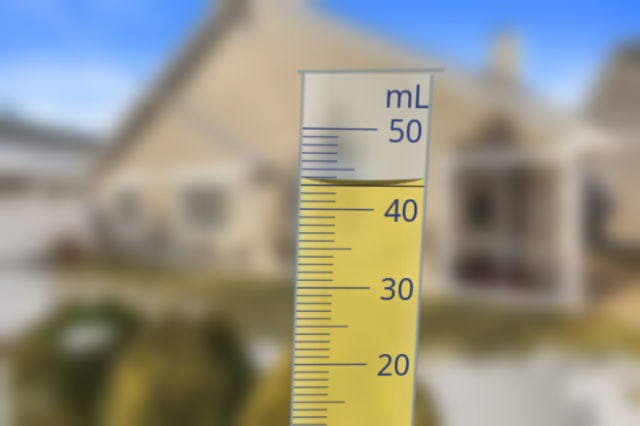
value=43 unit=mL
